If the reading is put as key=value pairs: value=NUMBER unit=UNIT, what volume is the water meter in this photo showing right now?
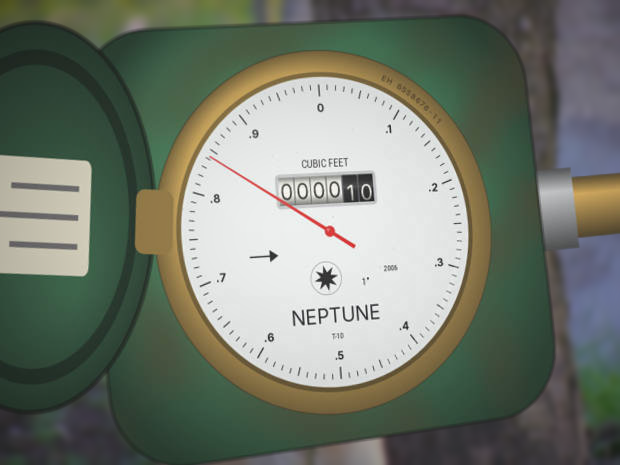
value=9.84 unit=ft³
